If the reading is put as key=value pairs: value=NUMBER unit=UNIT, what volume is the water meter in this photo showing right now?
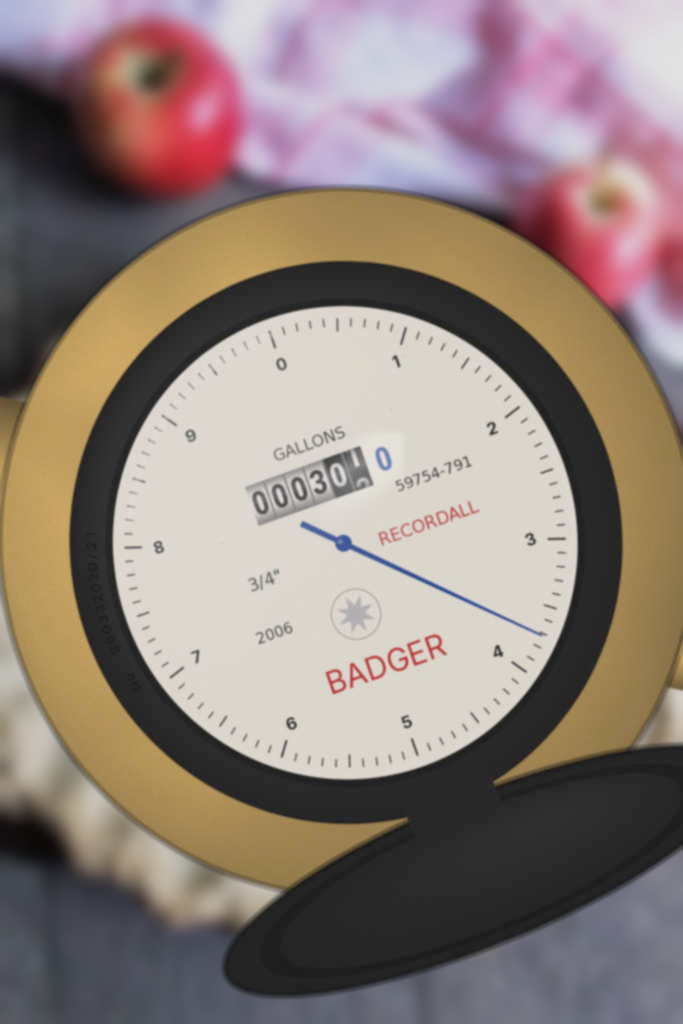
value=3013.7 unit=gal
